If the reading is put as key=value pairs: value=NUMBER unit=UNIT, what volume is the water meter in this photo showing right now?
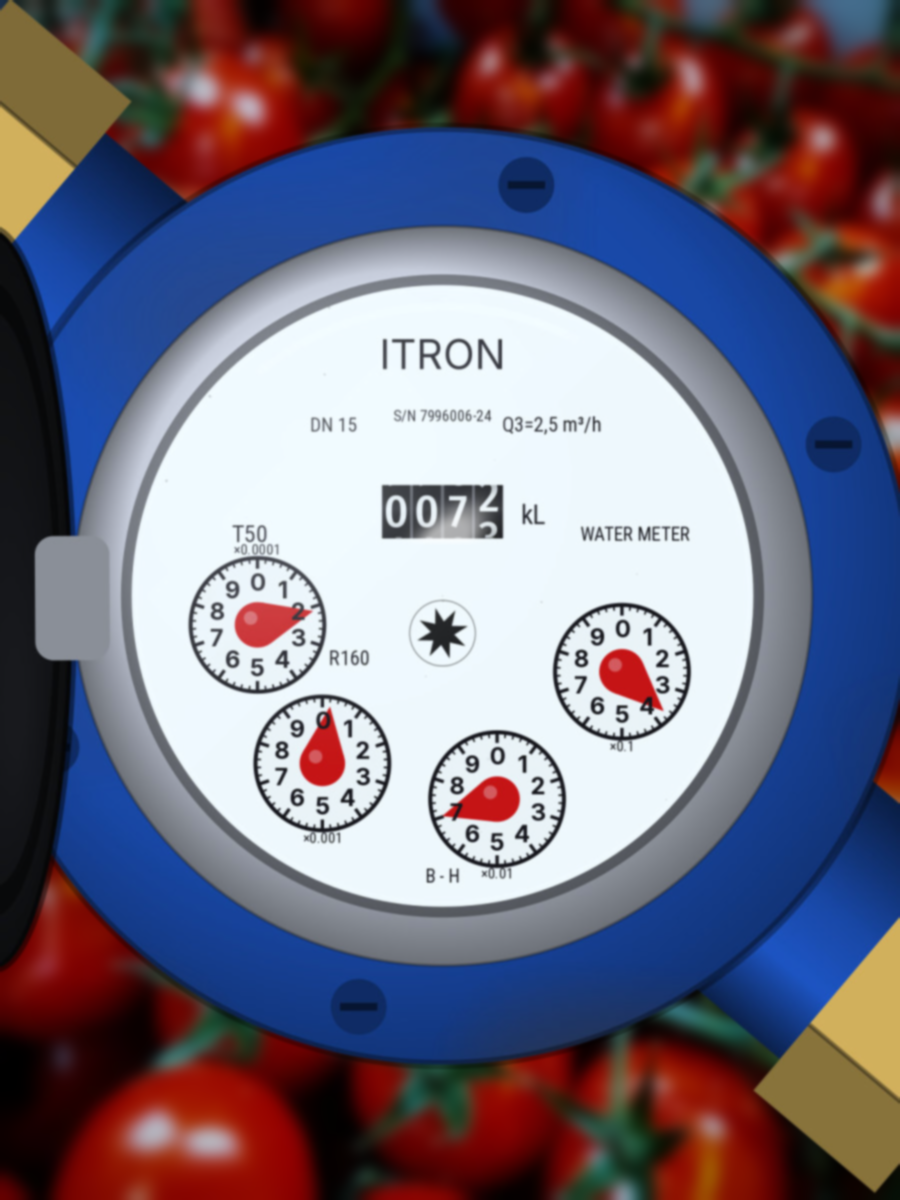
value=72.3702 unit=kL
